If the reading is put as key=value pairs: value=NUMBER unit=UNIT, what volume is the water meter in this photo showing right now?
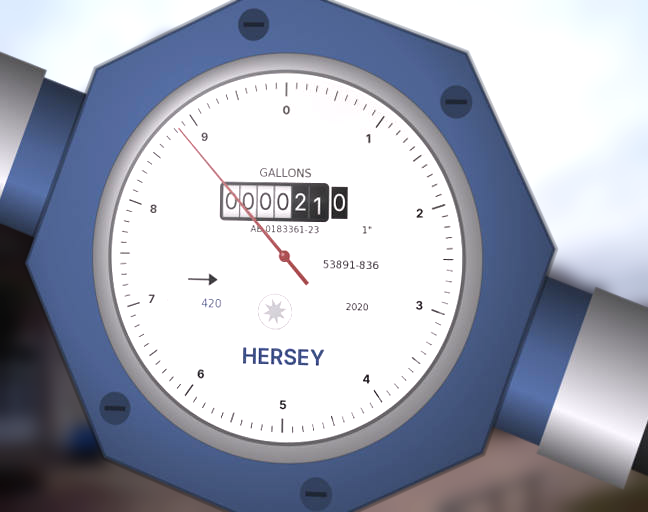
value=208.8 unit=gal
